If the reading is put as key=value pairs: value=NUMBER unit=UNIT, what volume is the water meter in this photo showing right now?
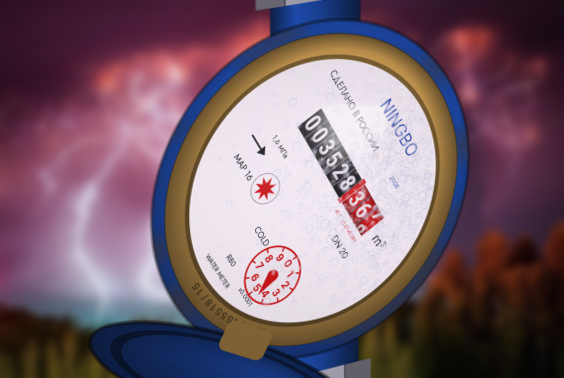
value=3528.3674 unit=m³
